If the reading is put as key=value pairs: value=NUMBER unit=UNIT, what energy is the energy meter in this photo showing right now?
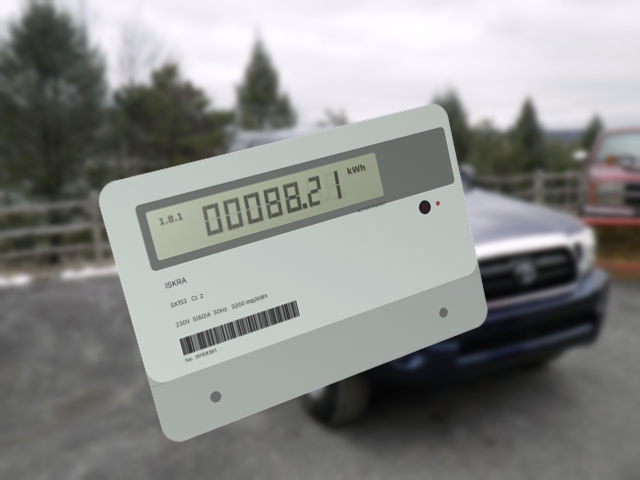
value=88.21 unit=kWh
